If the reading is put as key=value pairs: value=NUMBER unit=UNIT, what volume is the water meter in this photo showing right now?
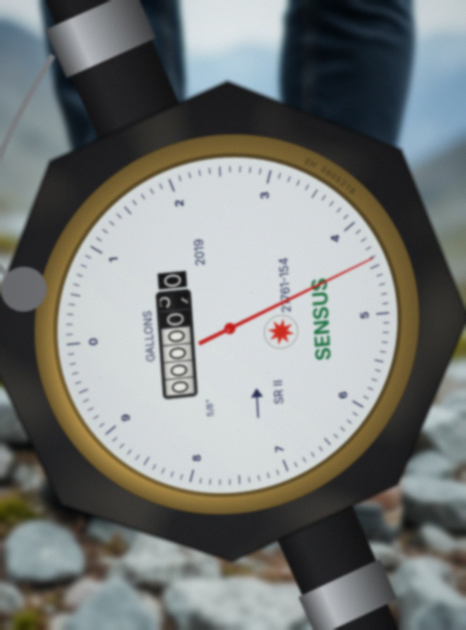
value=54.4 unit=gal
